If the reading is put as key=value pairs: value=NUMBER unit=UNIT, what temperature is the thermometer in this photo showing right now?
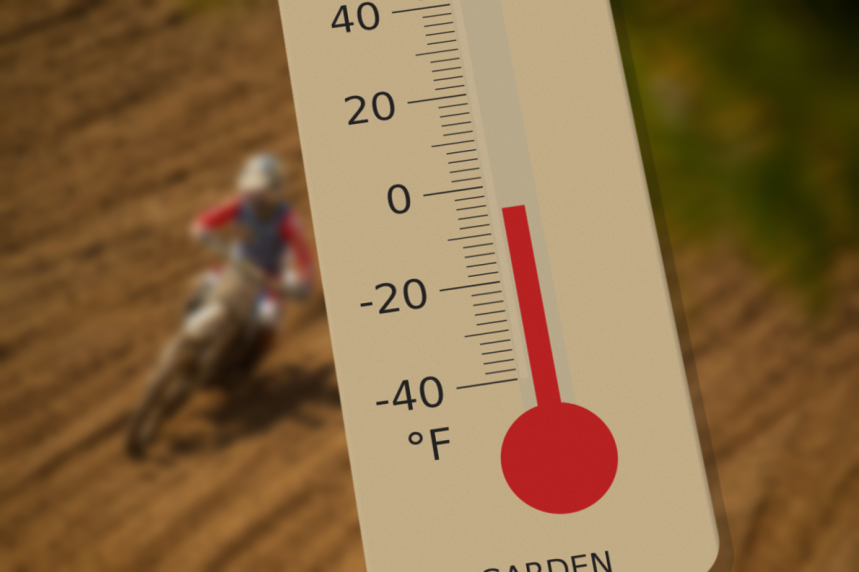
value=-5 unit=°F
